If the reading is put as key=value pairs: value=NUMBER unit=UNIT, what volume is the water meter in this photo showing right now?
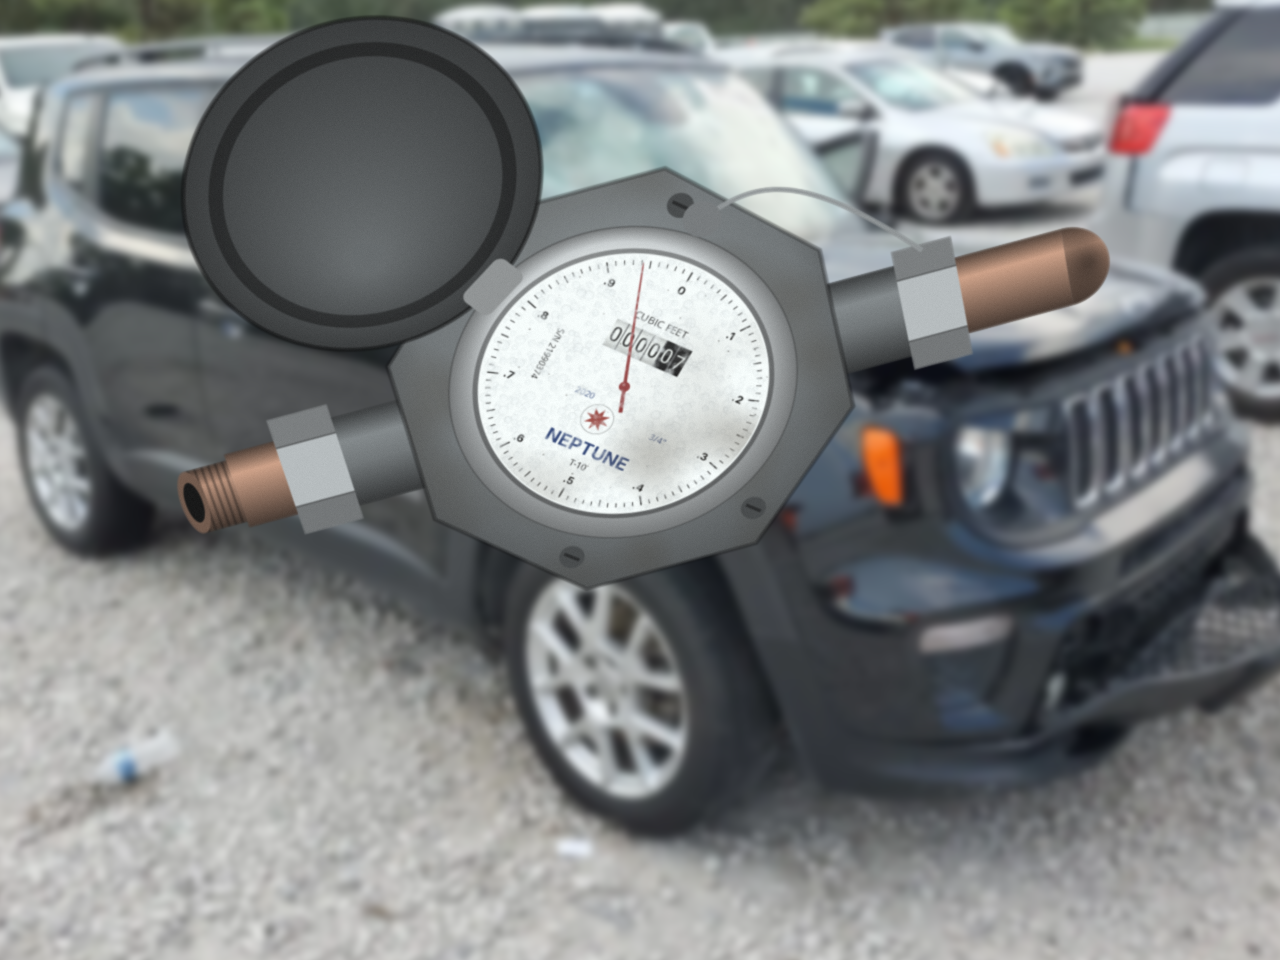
value=6.94 unit=ft³
